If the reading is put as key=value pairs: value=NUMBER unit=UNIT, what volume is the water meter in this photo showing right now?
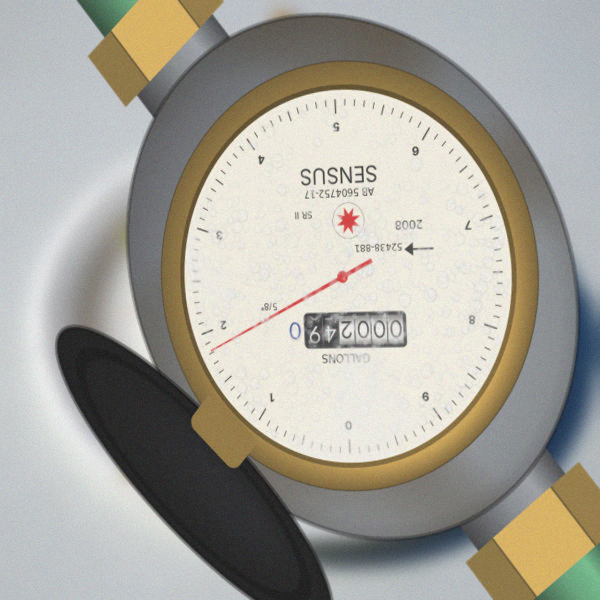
value=2491.8 unit=gal
